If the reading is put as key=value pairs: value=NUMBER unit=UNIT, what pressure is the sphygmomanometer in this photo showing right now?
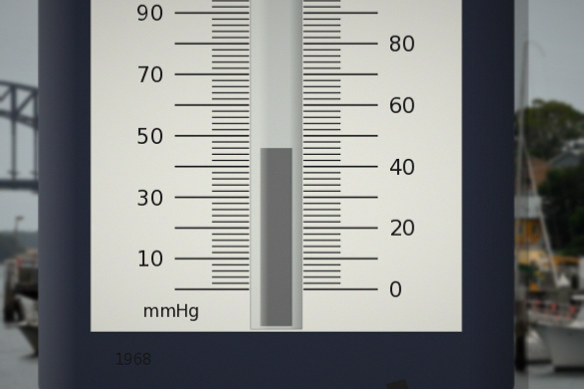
value=46 unit=mmHg
